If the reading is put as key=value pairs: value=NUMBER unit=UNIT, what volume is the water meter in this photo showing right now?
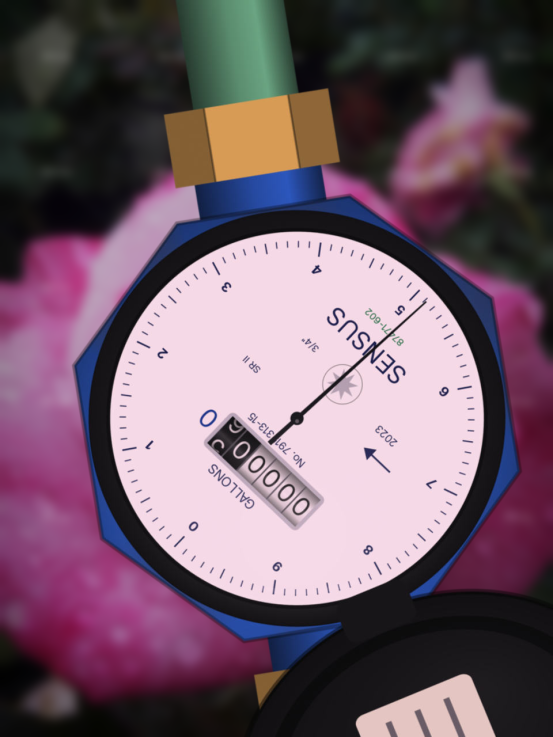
value=55.1 unit=gal
